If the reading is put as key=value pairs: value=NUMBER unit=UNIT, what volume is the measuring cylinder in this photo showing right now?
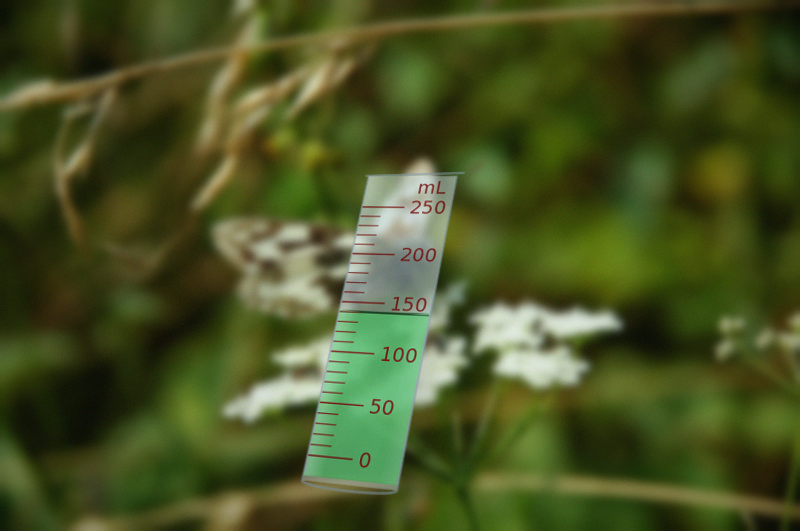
value=140 unit=mL
